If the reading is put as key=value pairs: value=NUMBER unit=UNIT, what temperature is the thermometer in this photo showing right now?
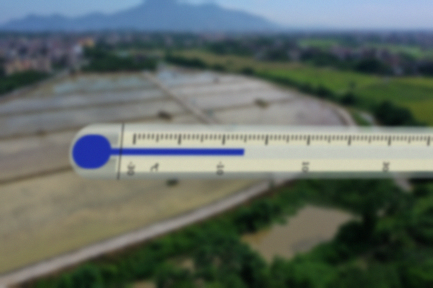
value=-5 unit=°C
